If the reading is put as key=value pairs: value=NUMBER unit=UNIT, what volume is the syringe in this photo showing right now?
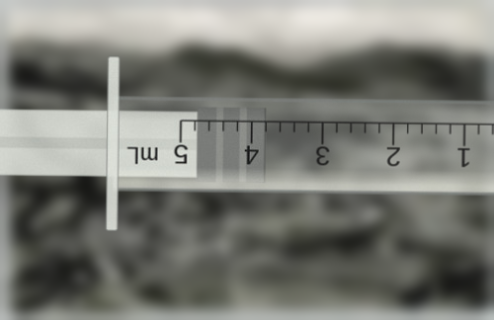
value=3.8 unit=mL
